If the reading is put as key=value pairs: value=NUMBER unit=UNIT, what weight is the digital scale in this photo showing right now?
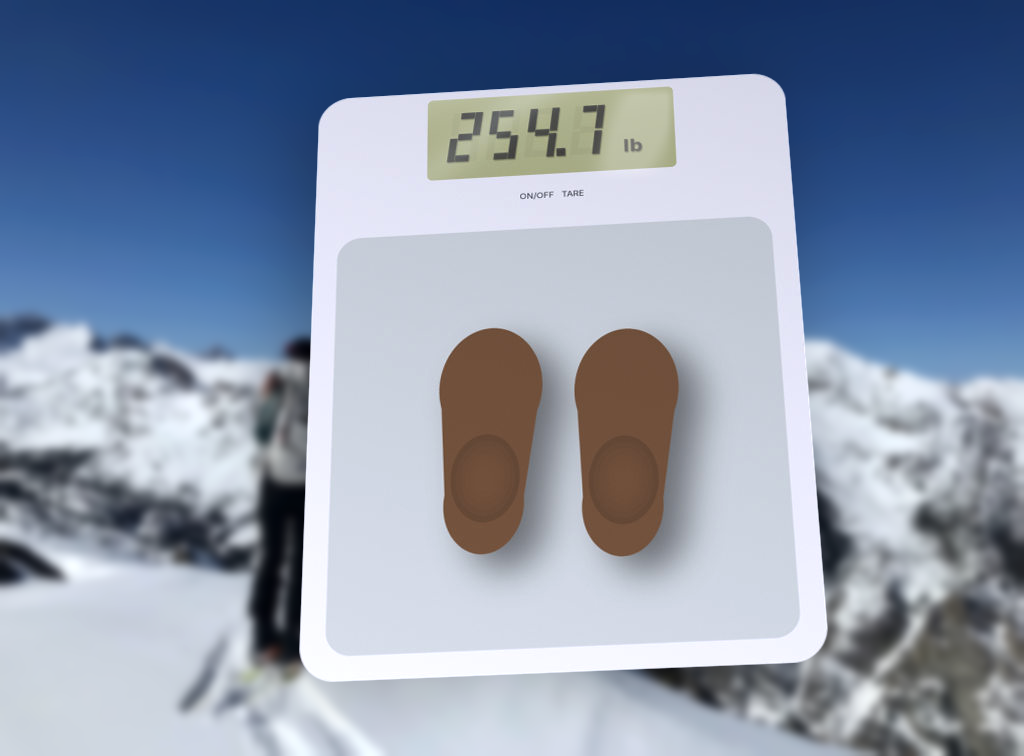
value=254.7 unit=lb
